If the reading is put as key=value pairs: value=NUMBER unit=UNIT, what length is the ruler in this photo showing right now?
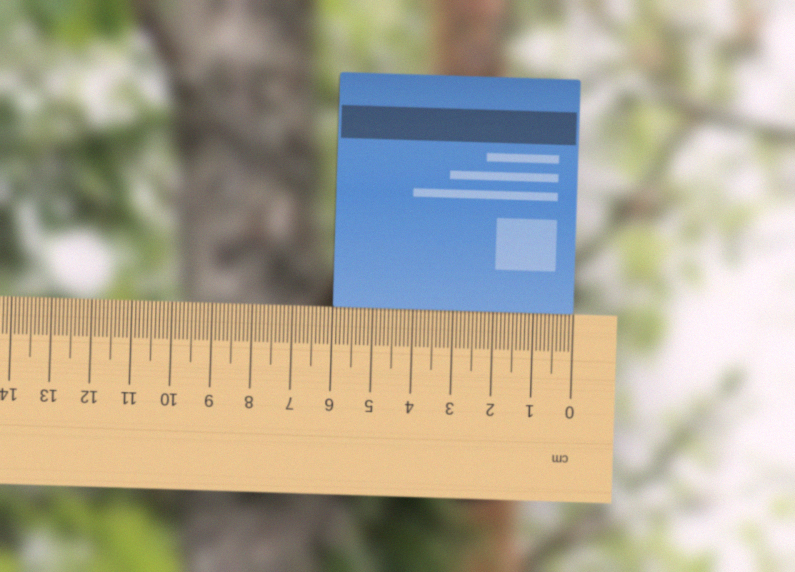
value=6 unit=cm
